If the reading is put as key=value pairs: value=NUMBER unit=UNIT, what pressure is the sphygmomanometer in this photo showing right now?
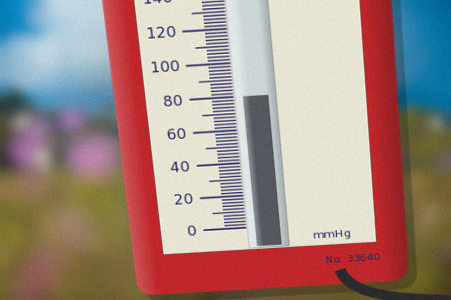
value=80 unit=mmHg
